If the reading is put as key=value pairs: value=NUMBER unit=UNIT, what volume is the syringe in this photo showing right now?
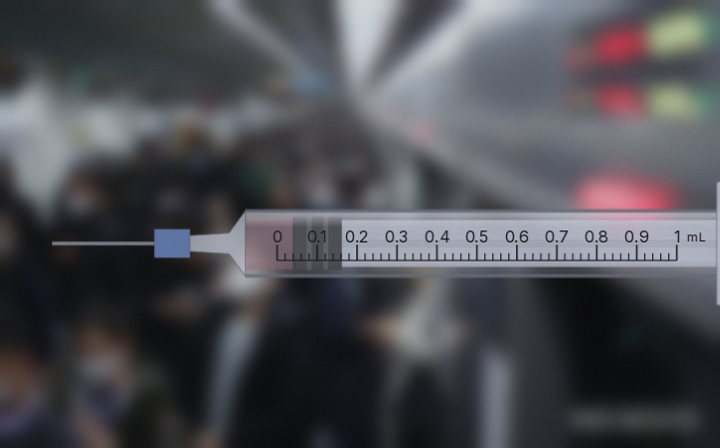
value=0.04 unit=mL
